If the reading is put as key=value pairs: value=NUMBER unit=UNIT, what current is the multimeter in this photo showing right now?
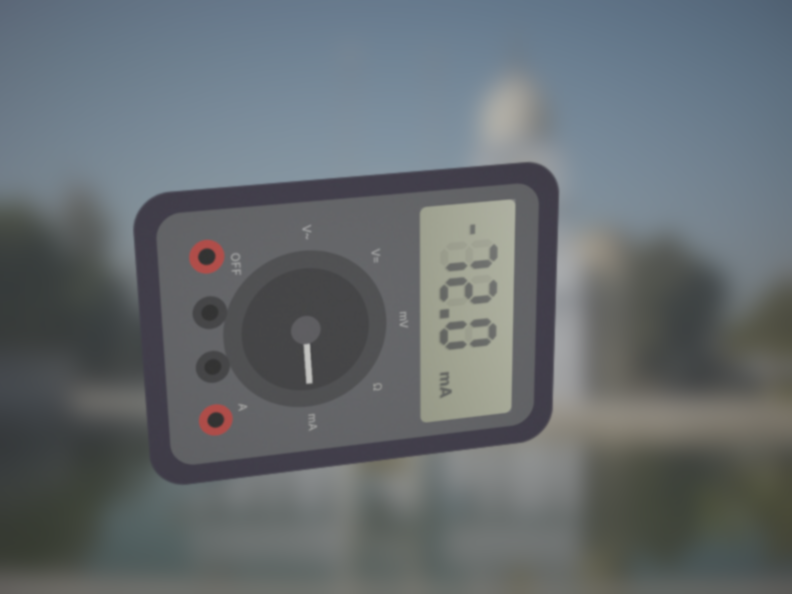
value=-72.0 unit=mA
